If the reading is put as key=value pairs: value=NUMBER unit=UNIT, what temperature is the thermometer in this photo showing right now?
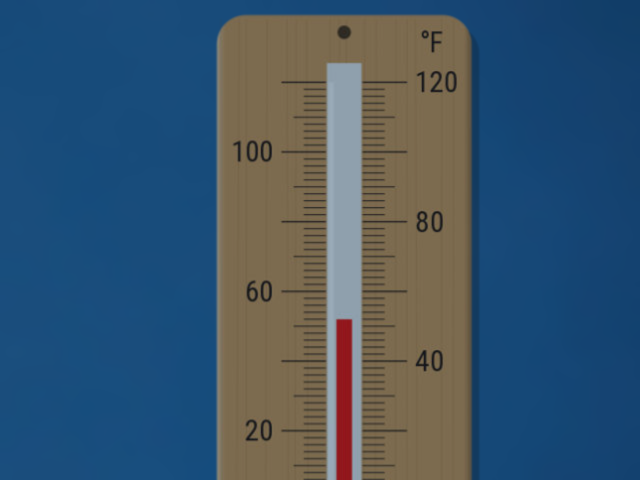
value=52 unit=°F
